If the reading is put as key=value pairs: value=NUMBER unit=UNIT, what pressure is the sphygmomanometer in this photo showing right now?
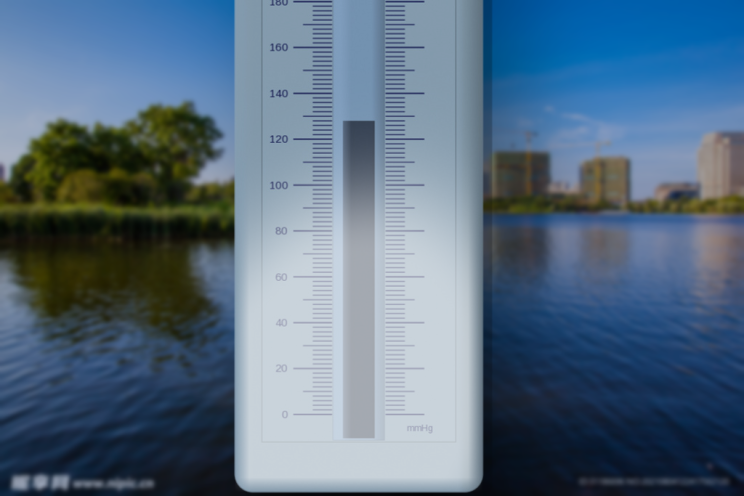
value=128 unit=mmHg
